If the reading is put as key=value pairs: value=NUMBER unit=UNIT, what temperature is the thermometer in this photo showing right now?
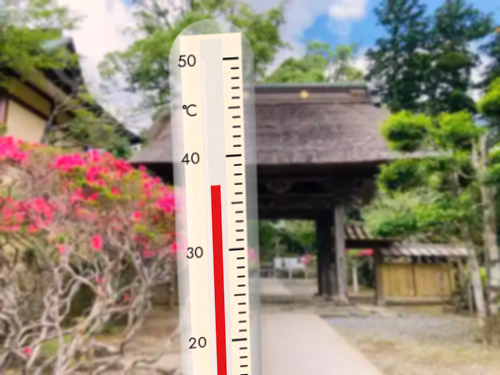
value=37 unit=°C
